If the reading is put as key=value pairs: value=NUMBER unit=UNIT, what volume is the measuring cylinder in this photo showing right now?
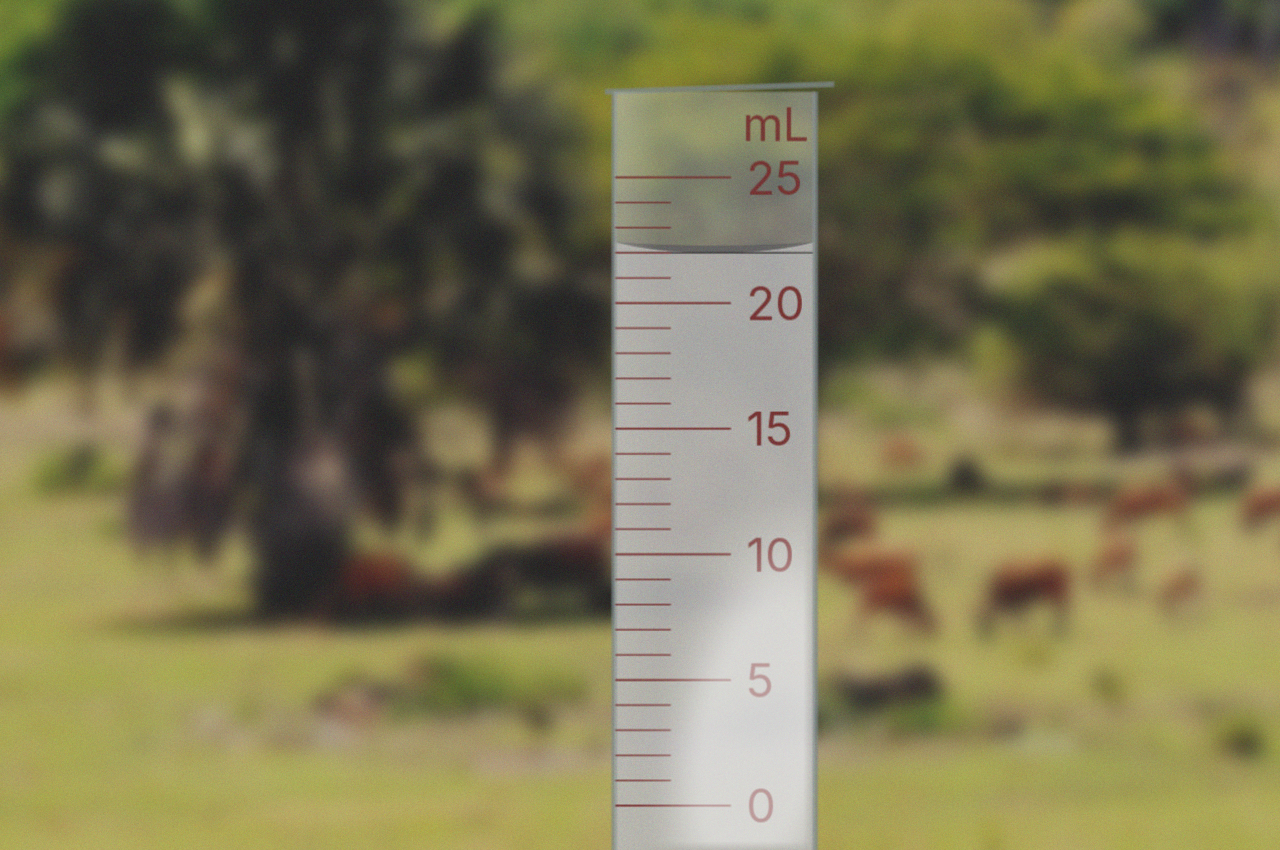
value=22 unit=mL
